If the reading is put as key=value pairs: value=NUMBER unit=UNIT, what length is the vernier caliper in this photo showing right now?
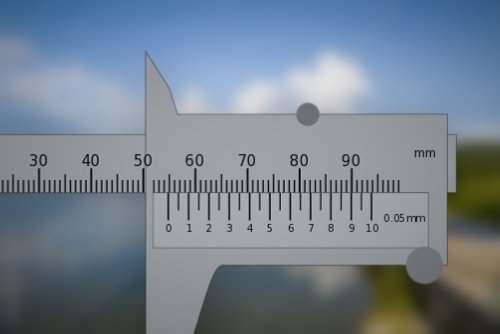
value=54.8 unit=mm
